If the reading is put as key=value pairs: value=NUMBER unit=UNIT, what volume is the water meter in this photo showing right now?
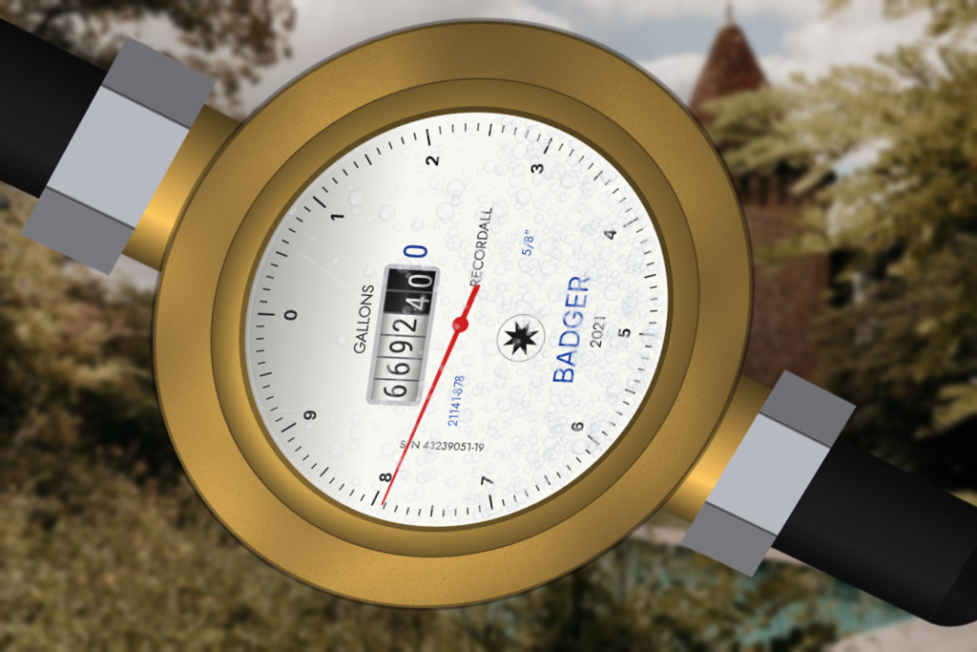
value=6692397.9 unit=gal
